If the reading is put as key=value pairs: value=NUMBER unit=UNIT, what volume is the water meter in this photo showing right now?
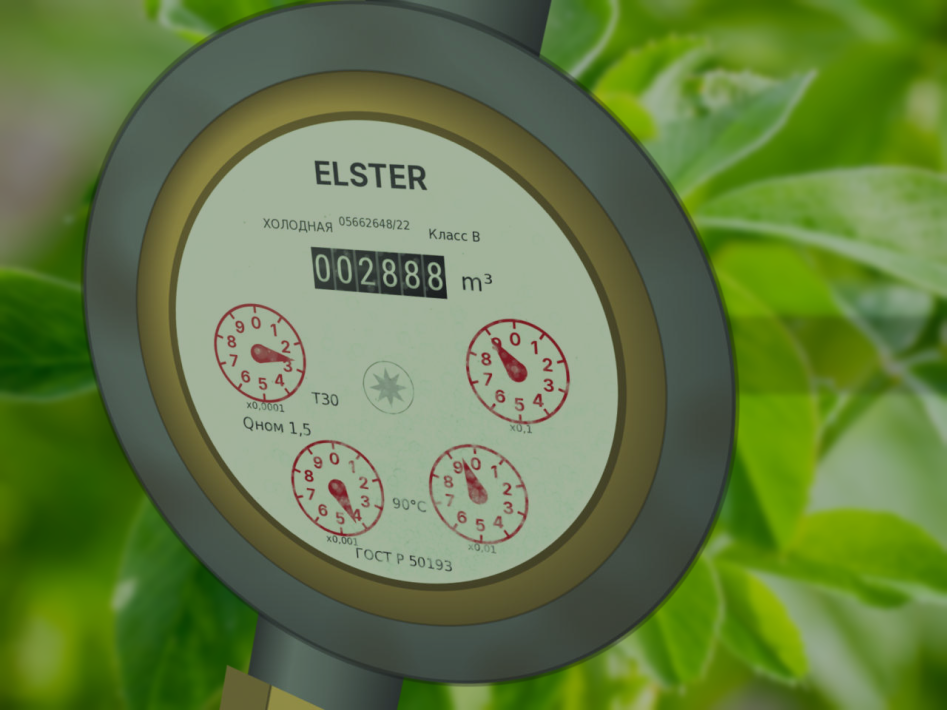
value=2888.8942 unit=m³
